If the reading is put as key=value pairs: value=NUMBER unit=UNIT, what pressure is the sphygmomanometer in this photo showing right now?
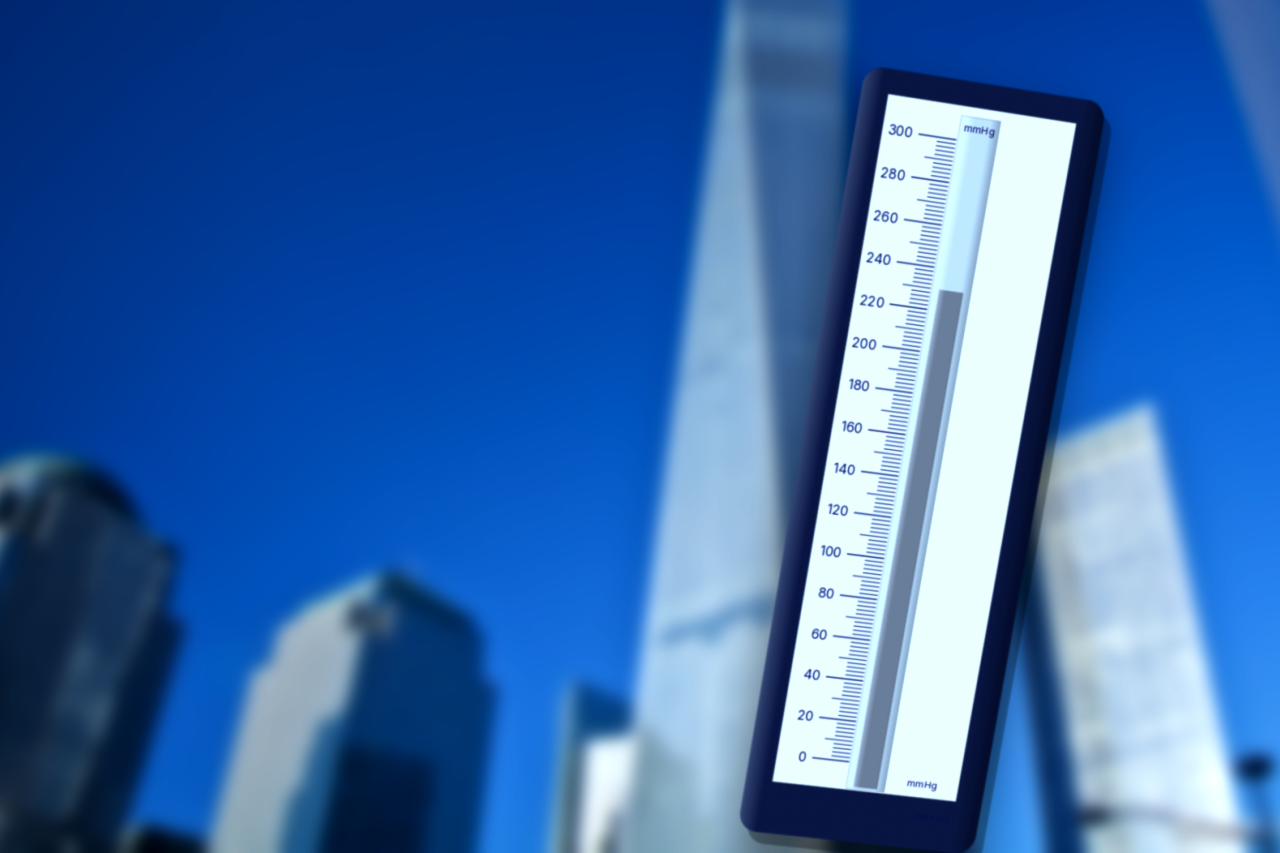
value=230 unit=mmHg
